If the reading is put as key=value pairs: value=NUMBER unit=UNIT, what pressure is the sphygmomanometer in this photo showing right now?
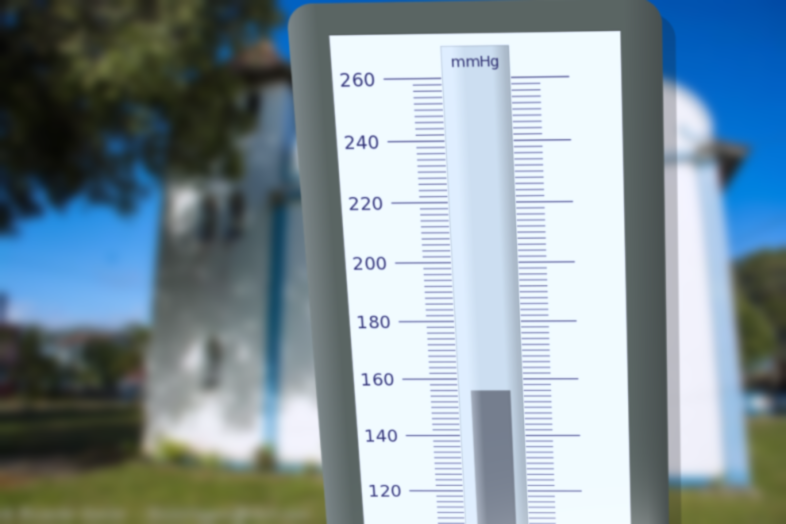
value=156 unit=mmHg
